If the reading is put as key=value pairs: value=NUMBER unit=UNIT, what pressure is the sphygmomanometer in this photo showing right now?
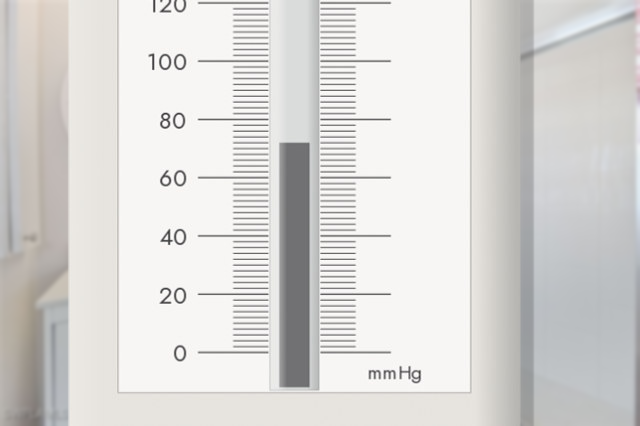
value=72 unit=mmHg
